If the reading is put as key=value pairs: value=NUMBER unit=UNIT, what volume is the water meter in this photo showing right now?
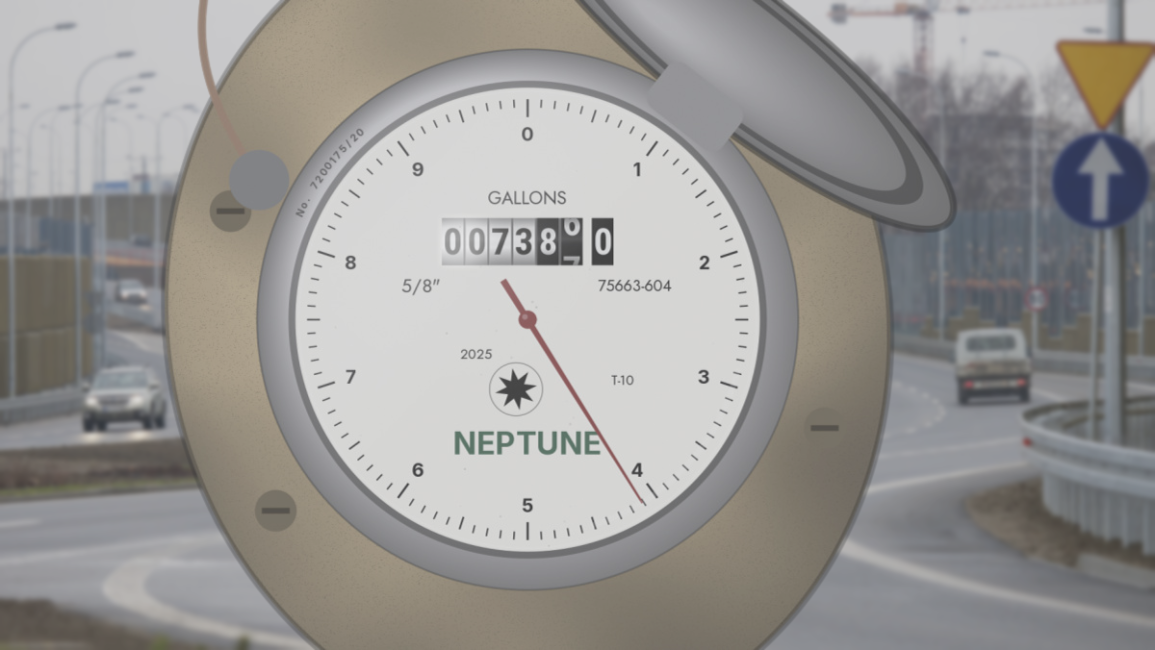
value=73864.1 unit=gal
